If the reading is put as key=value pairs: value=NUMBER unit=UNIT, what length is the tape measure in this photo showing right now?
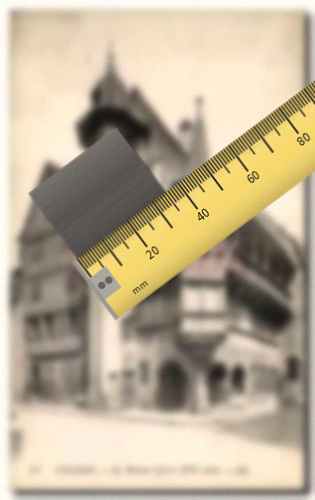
value=35 unit=mm
